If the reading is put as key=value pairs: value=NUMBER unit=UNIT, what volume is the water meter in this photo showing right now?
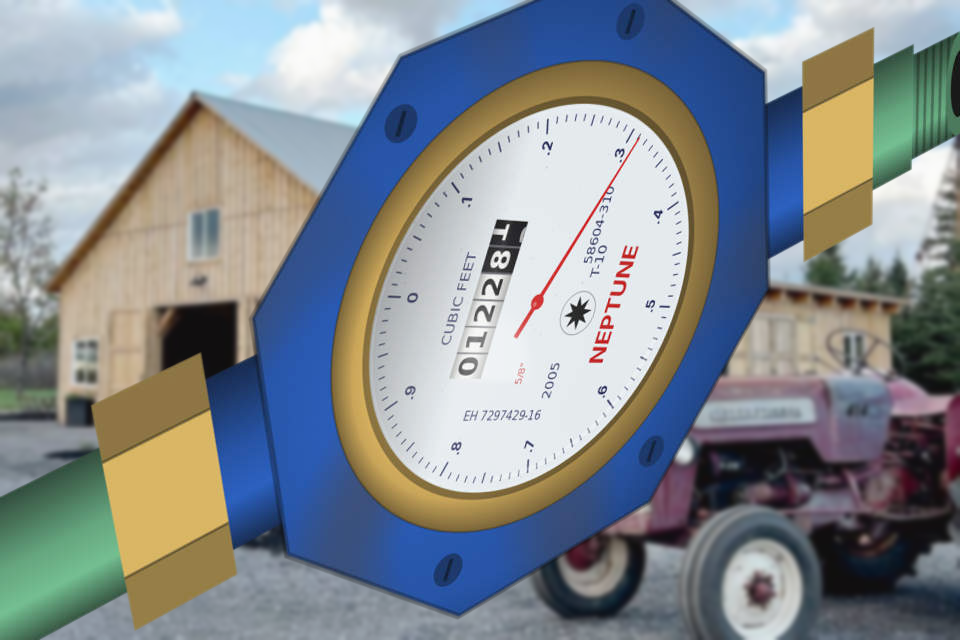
value=12281.31 unit=ft³
